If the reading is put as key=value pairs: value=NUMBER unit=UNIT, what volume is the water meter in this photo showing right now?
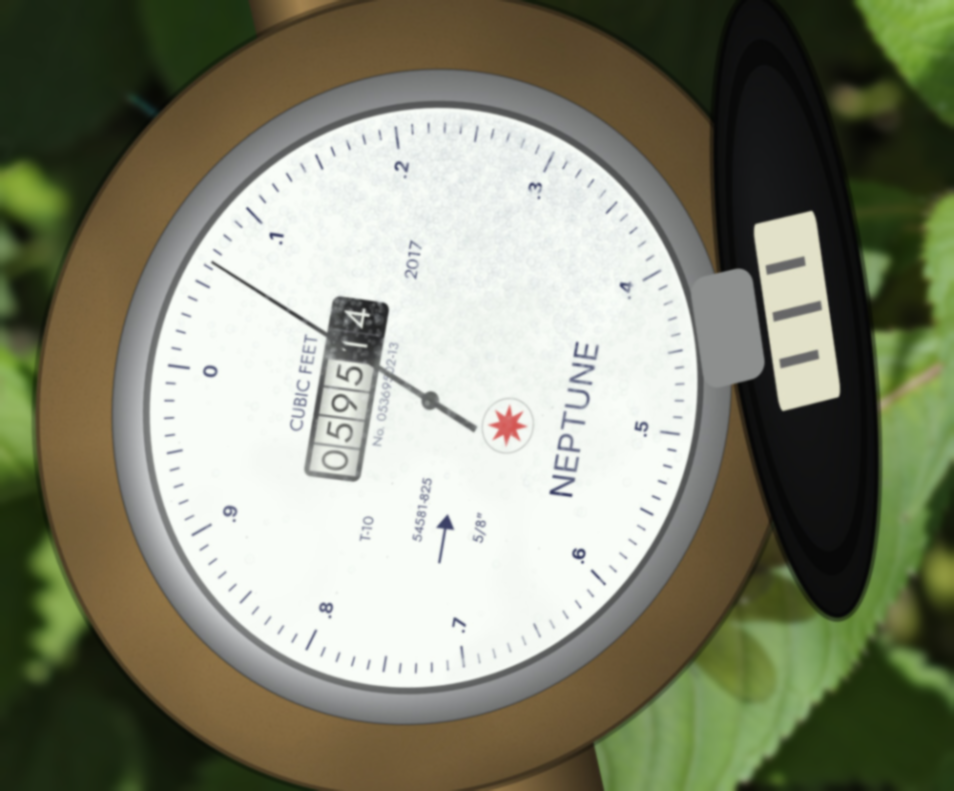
value=59514.06 unit=ft³
